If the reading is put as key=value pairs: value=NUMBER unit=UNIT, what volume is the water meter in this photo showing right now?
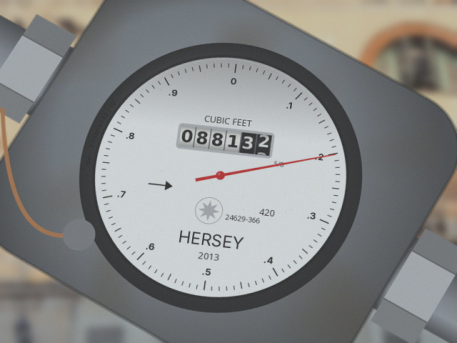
value=88132.20 unit=ft³
